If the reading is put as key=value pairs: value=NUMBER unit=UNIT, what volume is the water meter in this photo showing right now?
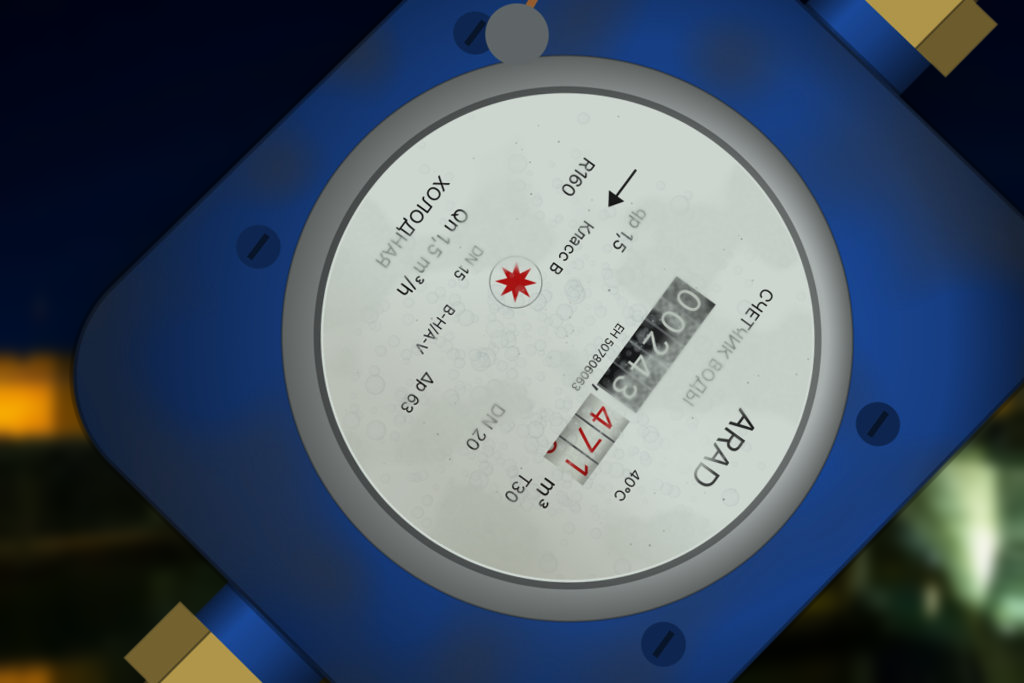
value=243.471 unit=m³
